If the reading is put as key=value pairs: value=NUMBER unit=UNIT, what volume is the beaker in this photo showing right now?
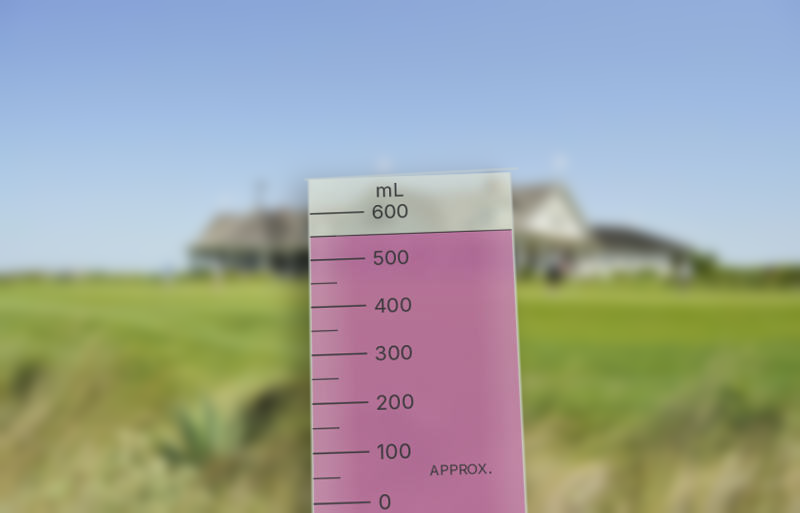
value=550 unit=mL
